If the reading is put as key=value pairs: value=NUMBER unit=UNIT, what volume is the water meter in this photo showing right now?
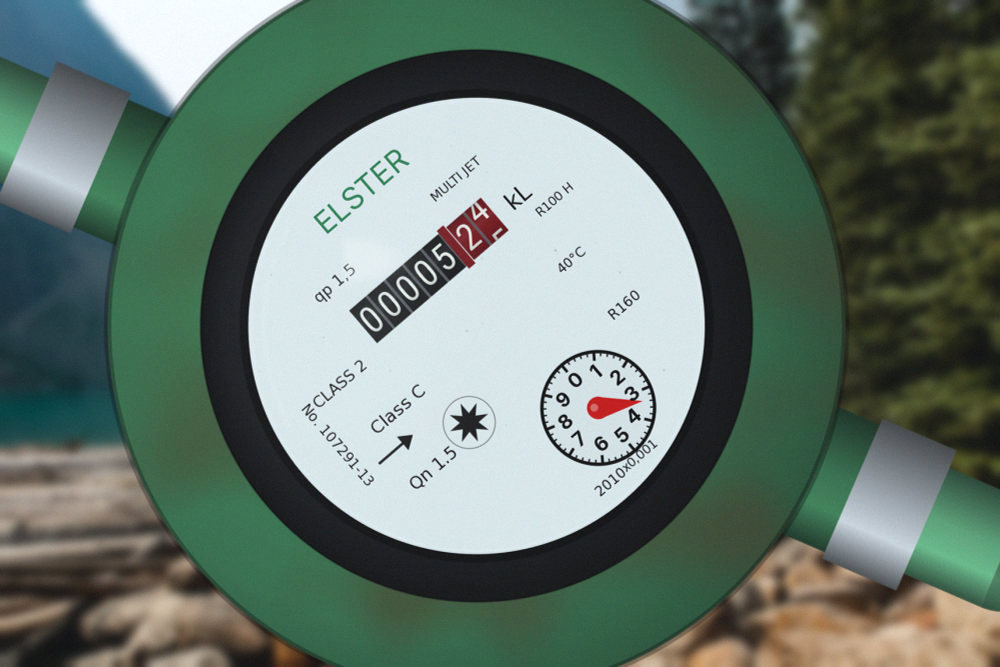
value=5.243 unit=kL
